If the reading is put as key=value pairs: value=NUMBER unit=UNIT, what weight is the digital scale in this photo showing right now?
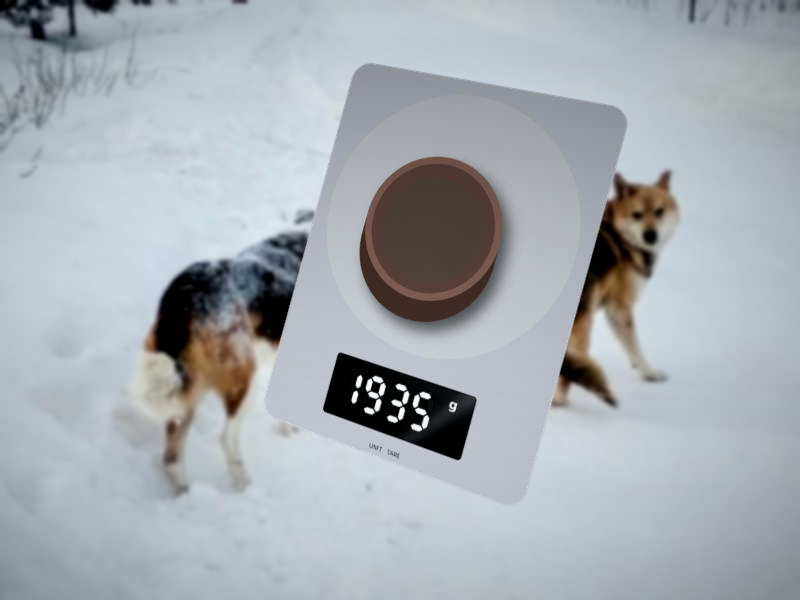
value=1935 unit=g
